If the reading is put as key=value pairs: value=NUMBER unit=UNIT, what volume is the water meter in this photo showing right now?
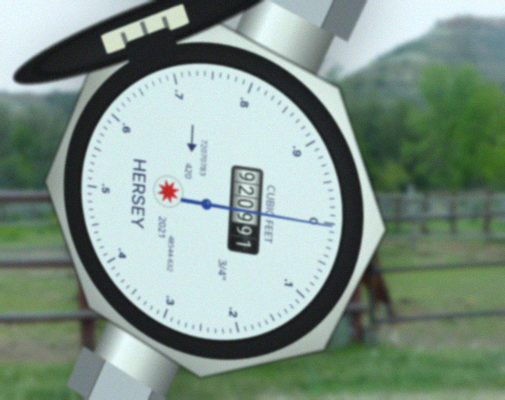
value=920991.00 unit=ft³
